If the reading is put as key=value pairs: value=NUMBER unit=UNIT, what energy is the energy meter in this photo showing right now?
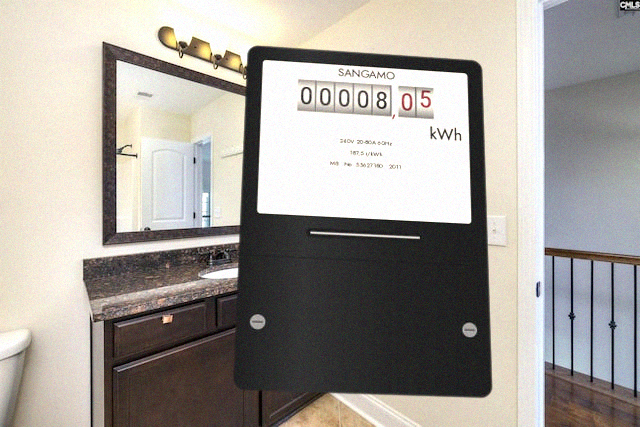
value=8.05 unit=kWh
